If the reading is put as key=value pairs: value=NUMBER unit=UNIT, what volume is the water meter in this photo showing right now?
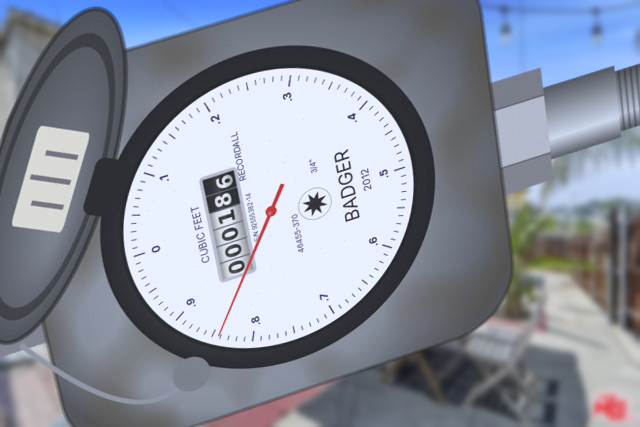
value=185.84 unit=ft³
